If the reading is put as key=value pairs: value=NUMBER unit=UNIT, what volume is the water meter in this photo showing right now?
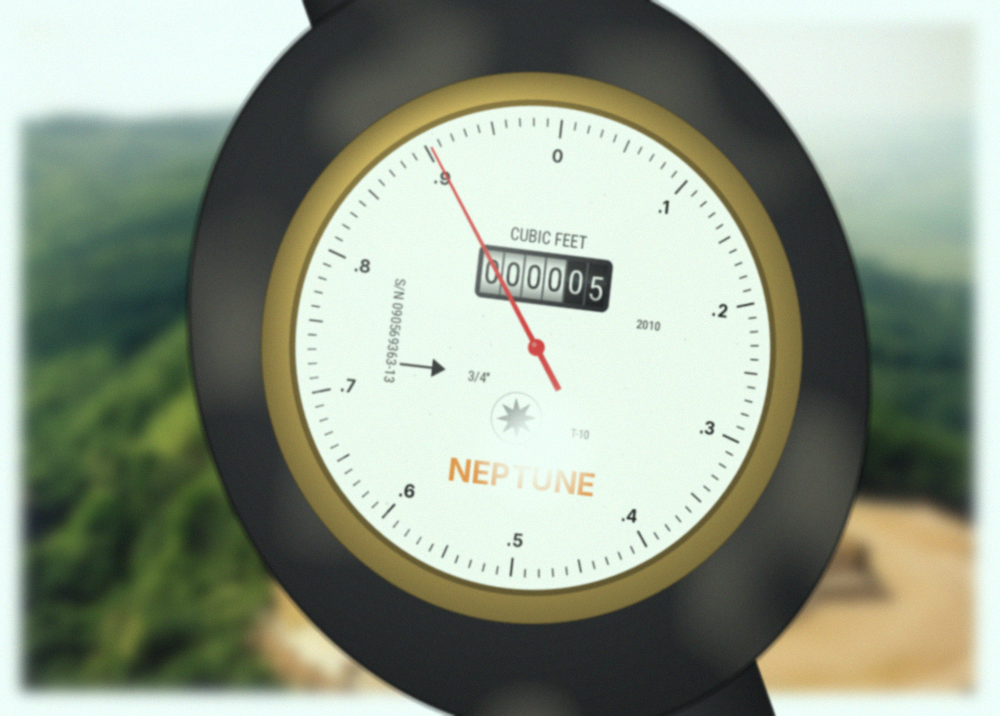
value=4.90 unit=ft³
